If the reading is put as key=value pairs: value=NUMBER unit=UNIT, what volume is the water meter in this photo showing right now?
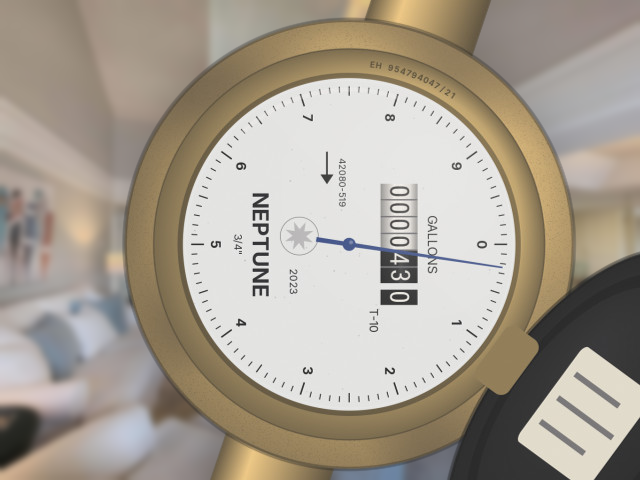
value=430.2 unit=gal
